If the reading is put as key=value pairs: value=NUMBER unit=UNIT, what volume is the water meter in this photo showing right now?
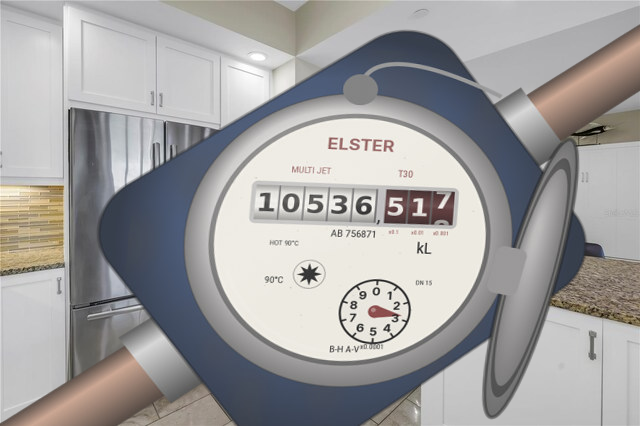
value=10536.5172 unit=kL
